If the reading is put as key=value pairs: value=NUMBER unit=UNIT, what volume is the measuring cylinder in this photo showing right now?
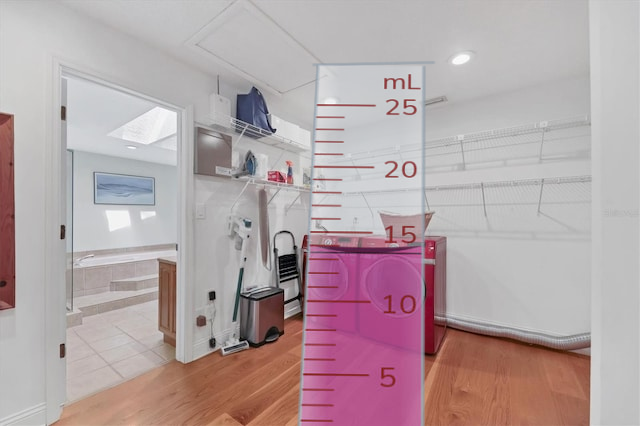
value=13.5 unit=mL
